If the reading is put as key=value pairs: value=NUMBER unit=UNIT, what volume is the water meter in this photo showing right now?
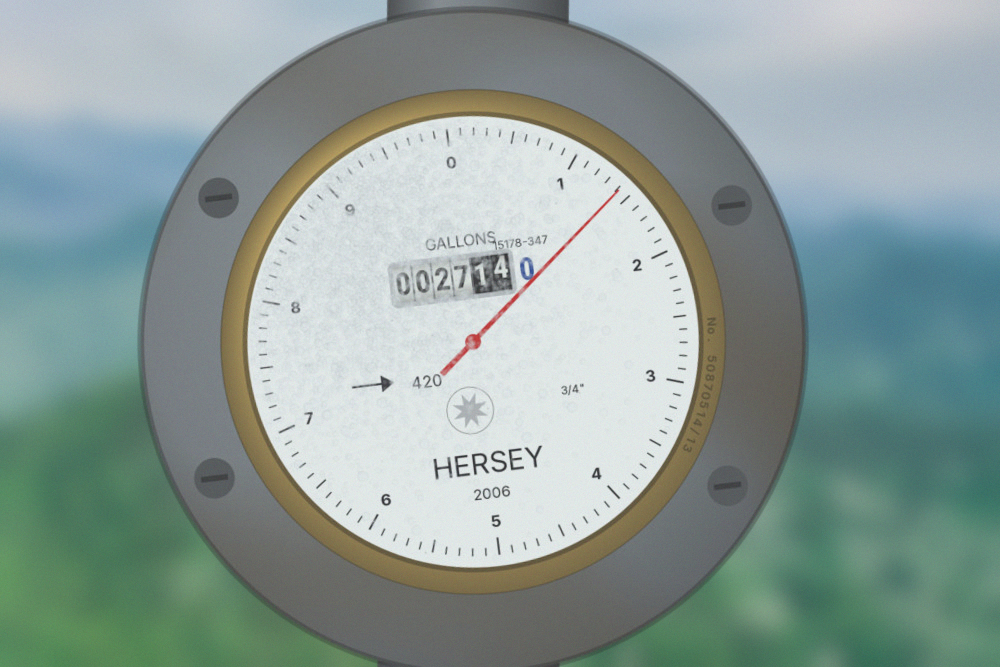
value=27141.4 unit=gal
